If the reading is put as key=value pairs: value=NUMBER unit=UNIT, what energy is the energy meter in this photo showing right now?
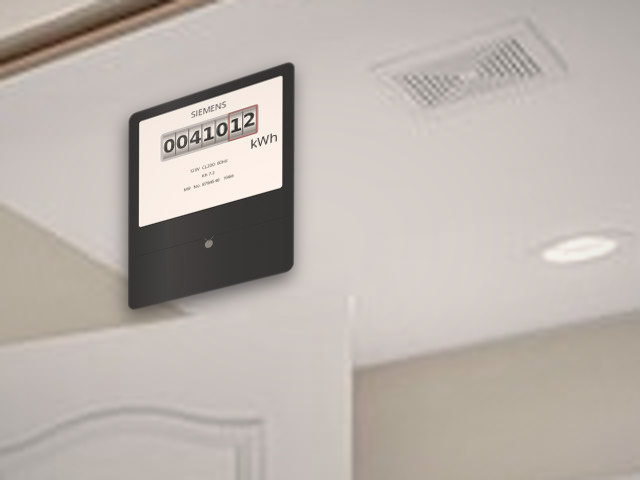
value=410.12 unit=kWh
